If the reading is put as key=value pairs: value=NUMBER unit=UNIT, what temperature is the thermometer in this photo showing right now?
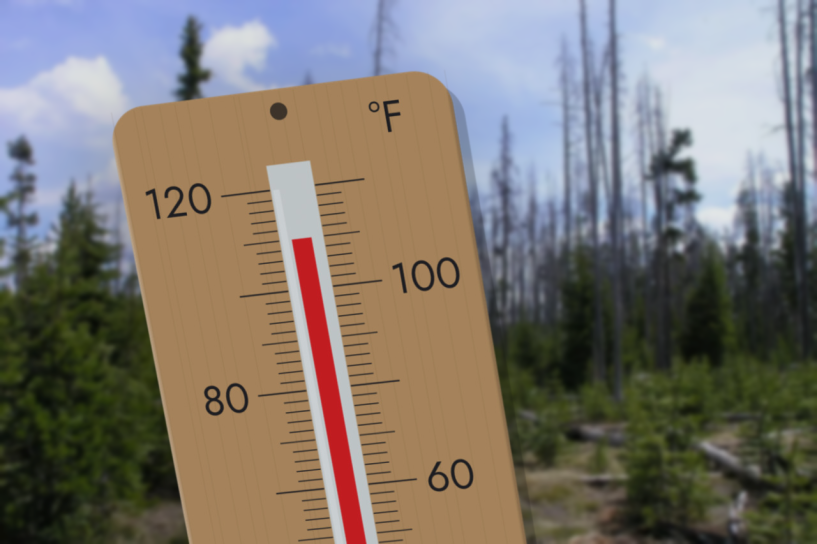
value=110 unit=°F
